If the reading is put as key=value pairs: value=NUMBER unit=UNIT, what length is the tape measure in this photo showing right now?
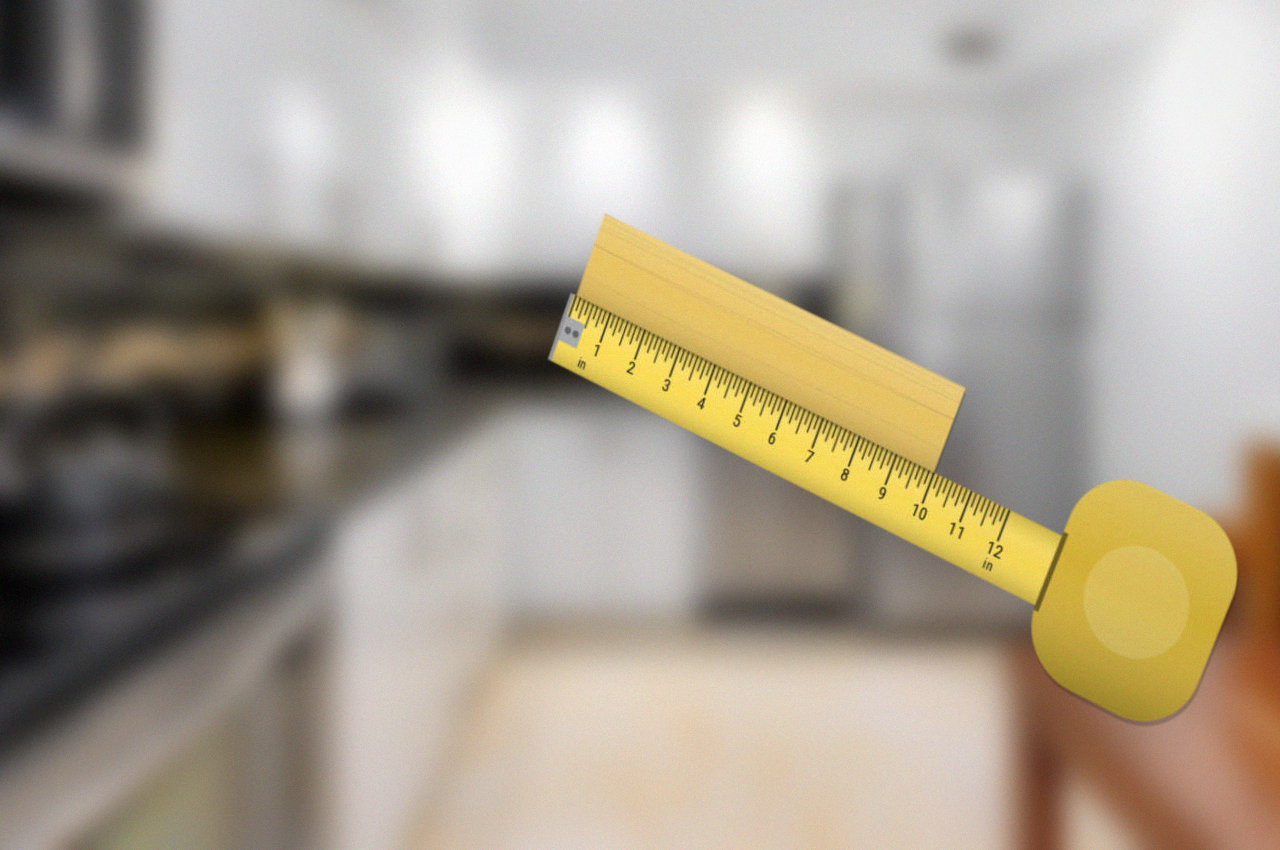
value=10 unit=in
